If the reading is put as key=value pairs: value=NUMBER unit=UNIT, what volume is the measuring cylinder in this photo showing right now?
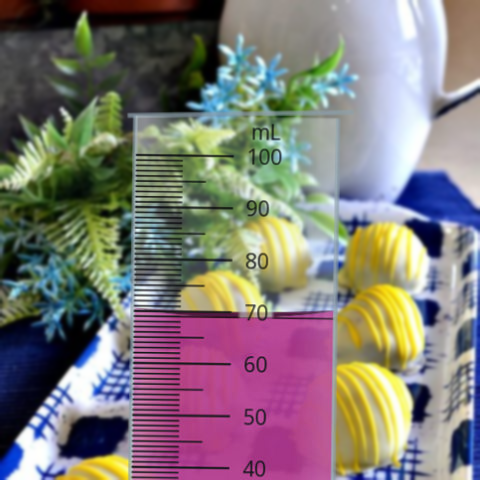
value=69 unit=mL
